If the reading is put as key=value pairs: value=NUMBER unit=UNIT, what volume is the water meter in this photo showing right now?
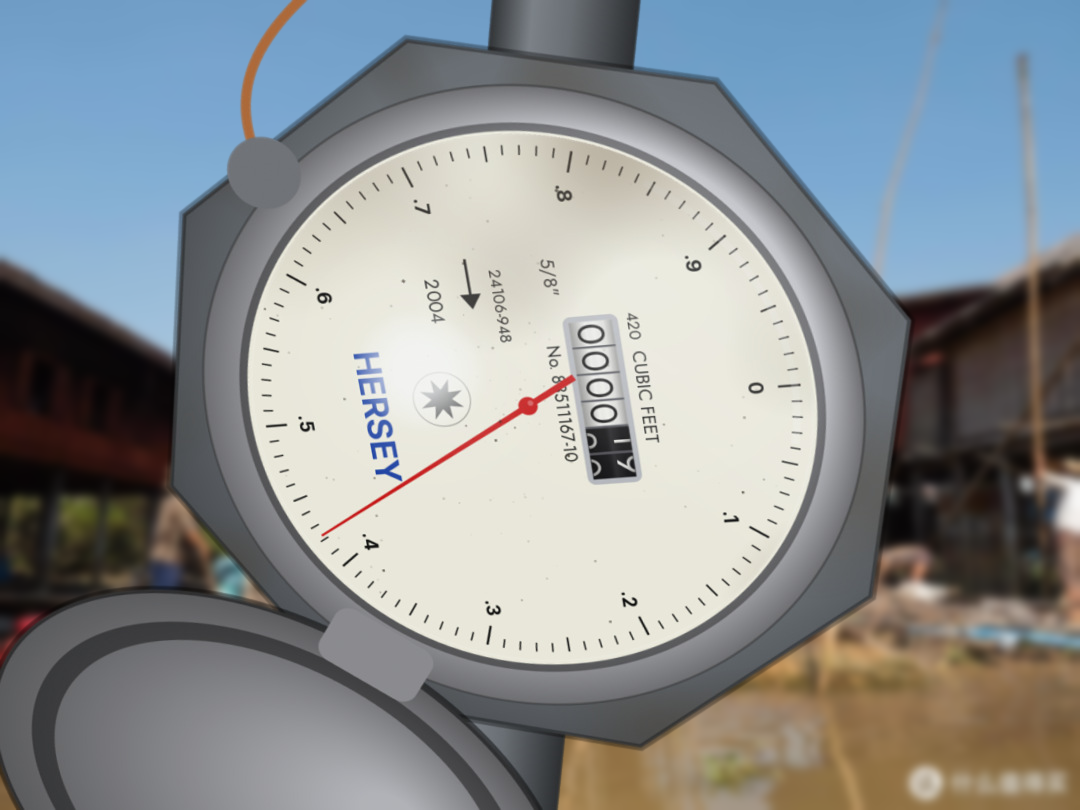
value=19.42 unit=ft³
